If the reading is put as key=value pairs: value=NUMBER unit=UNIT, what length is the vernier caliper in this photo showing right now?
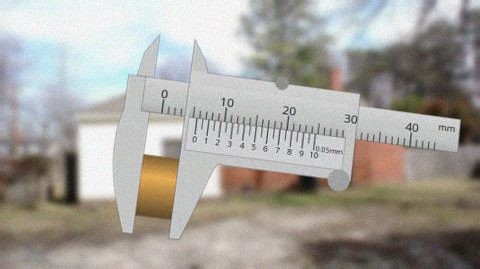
value=5.6 unit=mm
